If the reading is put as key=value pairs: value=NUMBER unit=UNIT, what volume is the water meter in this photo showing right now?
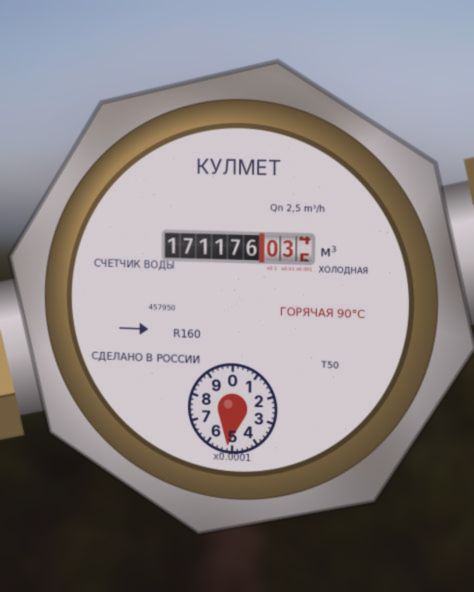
value=171176.0345 unit=m³
